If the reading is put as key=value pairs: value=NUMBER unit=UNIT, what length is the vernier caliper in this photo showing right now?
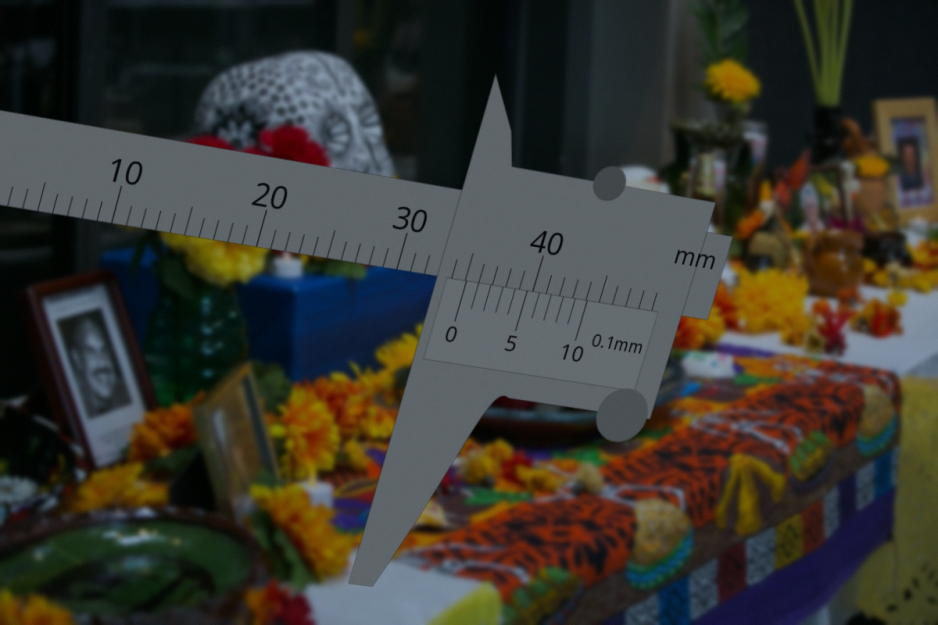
value=35.1 unit=mm
